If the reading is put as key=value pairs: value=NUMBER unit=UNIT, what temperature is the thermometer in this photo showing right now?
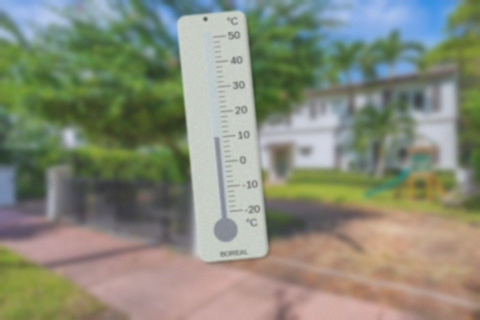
value=10 unit=°C
